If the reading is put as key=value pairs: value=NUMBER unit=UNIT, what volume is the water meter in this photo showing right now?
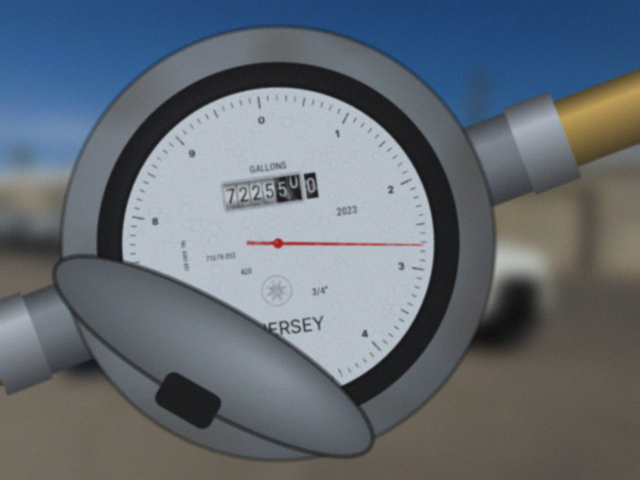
value=7225502.7 unit=gal
